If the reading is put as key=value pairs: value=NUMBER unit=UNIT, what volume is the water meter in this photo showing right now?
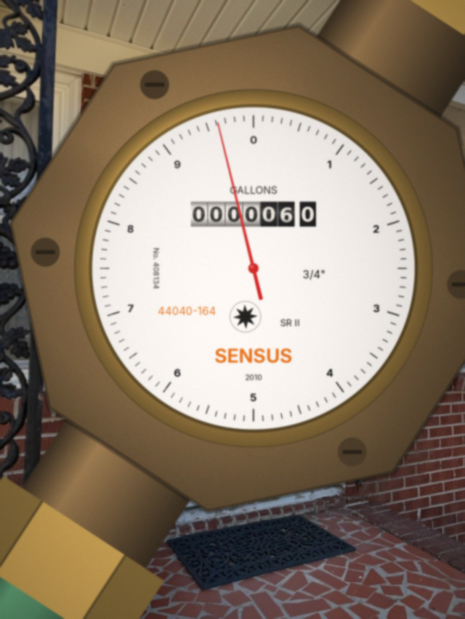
value=59.6 unit=gal
